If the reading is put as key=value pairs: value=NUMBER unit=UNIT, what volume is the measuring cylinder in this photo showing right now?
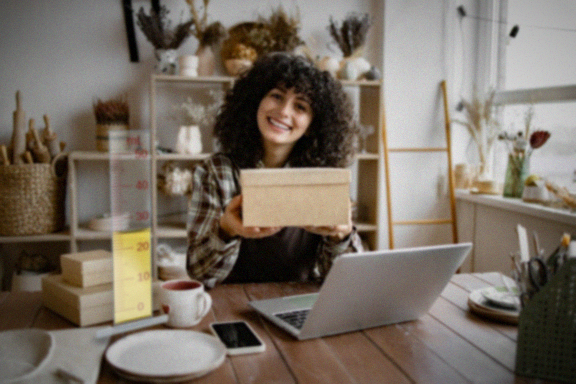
value=25 unit=mL
